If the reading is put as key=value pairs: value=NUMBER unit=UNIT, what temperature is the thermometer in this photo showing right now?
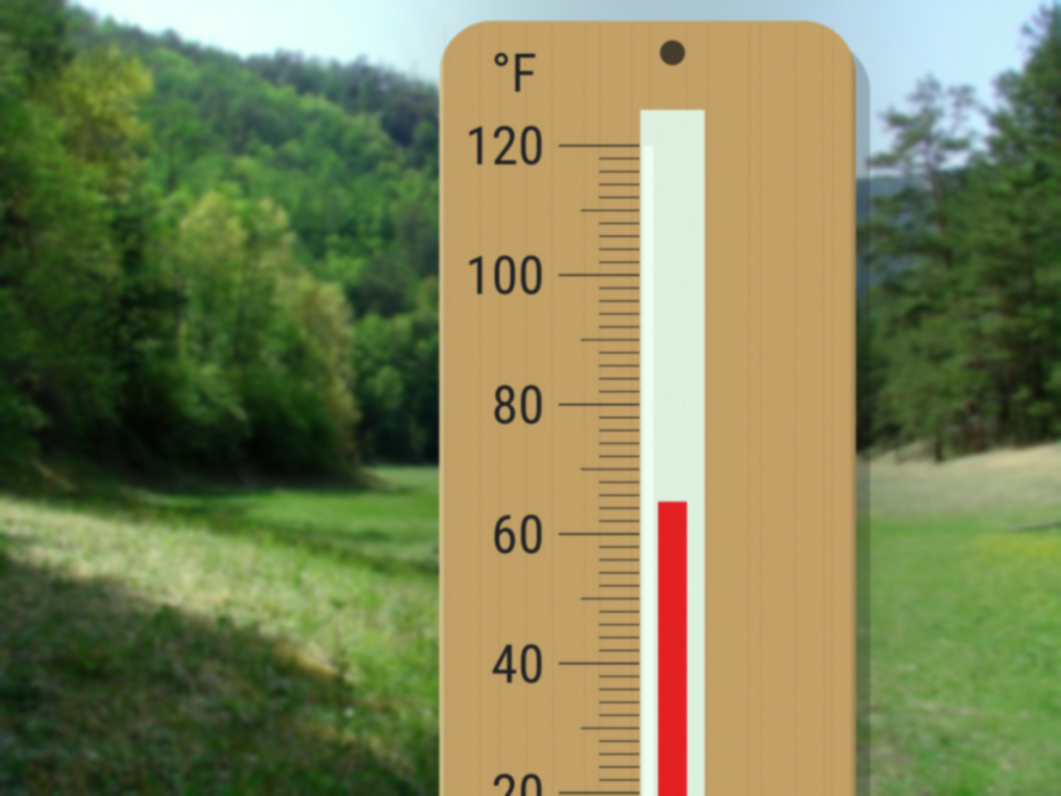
value=65 unit=°F
